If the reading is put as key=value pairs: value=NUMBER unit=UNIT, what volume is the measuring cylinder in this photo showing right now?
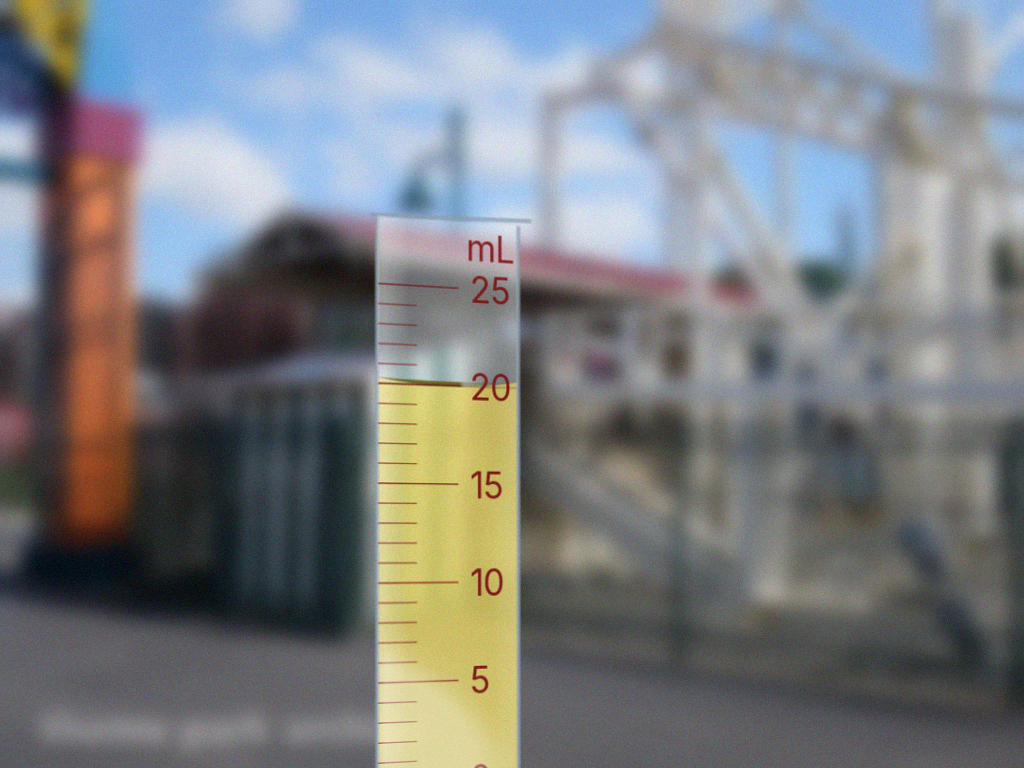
value=20 unit=mL
